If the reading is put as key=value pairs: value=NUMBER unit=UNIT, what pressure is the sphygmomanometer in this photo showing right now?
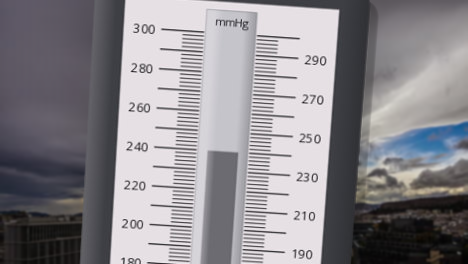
value=240 unit=mmHg
